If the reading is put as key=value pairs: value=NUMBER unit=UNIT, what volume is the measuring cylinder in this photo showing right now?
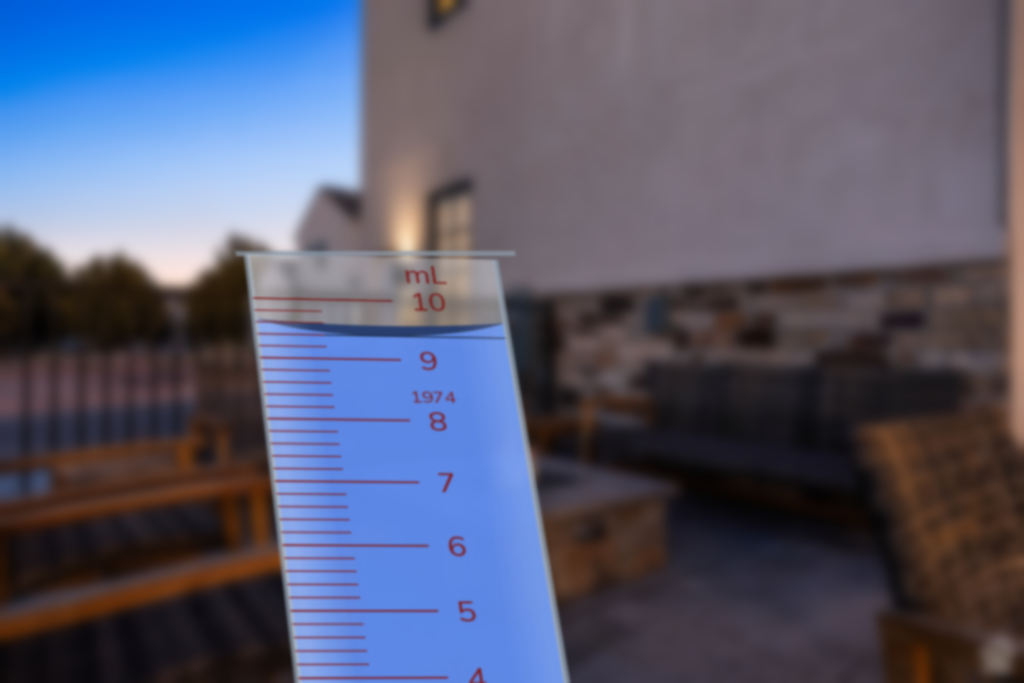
value=9.4 unit=mL
